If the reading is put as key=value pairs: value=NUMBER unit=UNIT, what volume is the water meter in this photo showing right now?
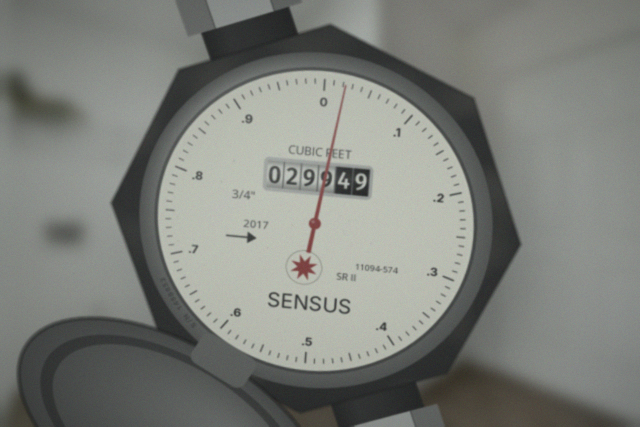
value=29949.02 unit=ft³
